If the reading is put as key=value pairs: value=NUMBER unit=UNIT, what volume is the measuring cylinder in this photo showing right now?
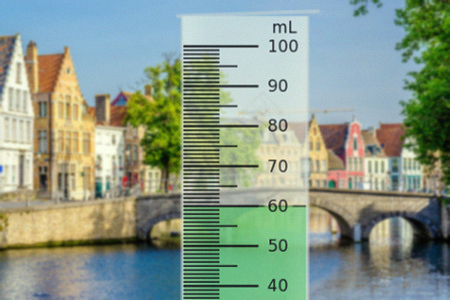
value=60 unit=mL
